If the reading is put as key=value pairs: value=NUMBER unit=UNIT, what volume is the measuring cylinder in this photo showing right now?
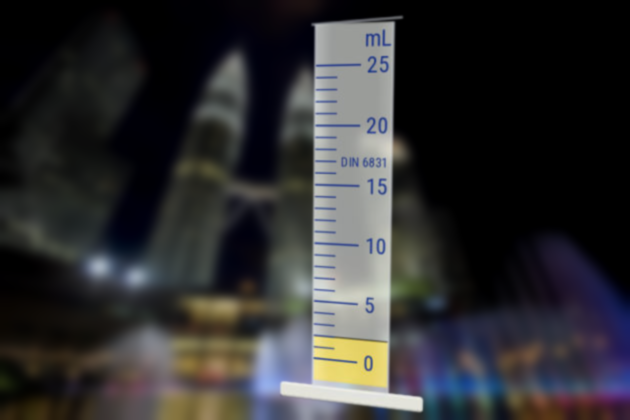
value=2 unit=mL
